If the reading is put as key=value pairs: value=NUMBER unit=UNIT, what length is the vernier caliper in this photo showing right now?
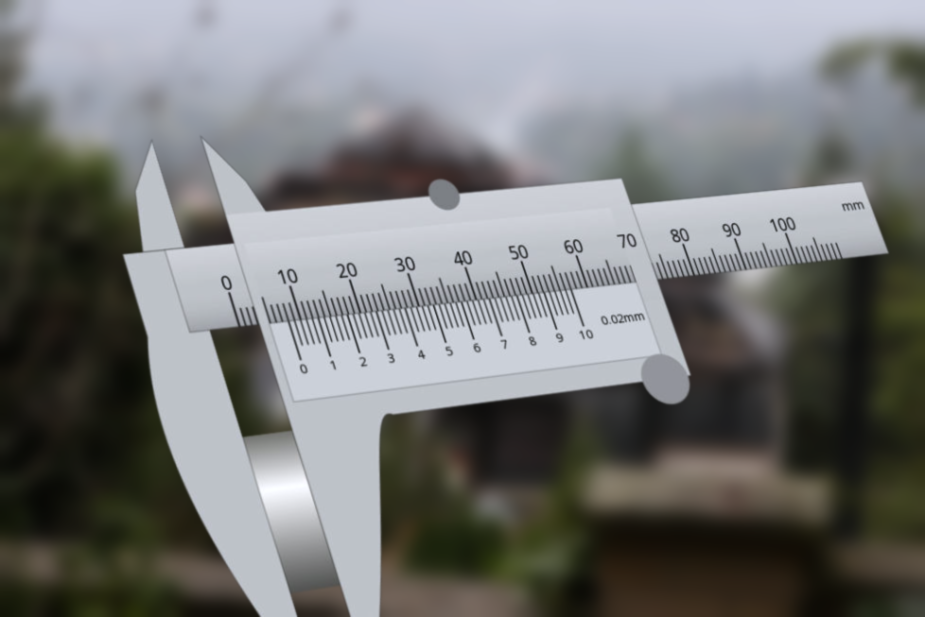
value=8.0 unit=mm
